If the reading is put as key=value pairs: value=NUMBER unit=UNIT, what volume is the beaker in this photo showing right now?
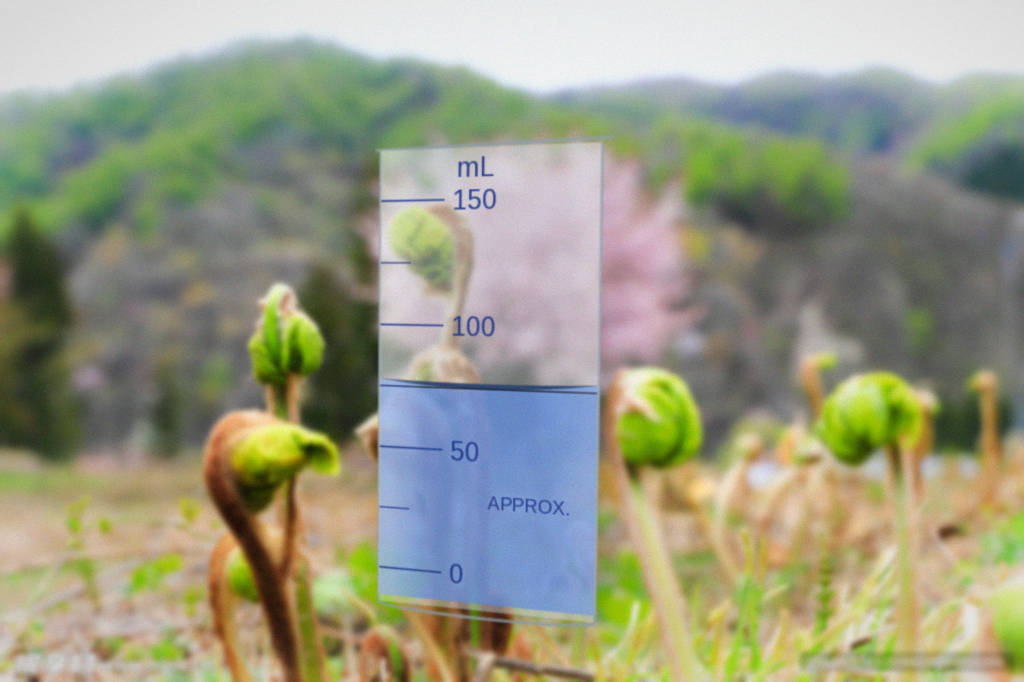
value=75 unit=mL
